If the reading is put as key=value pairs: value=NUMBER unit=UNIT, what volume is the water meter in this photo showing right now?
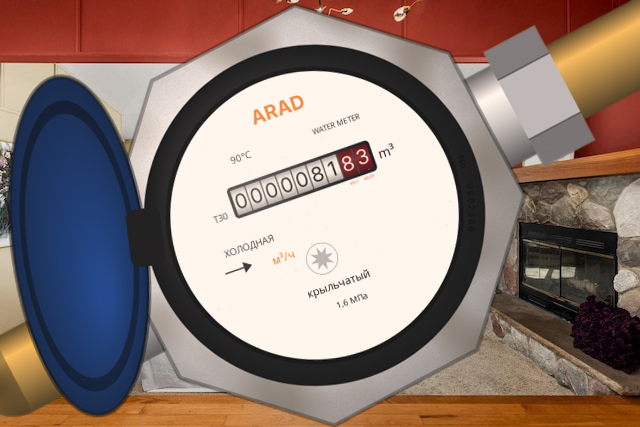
value=81.83 unit=m³
